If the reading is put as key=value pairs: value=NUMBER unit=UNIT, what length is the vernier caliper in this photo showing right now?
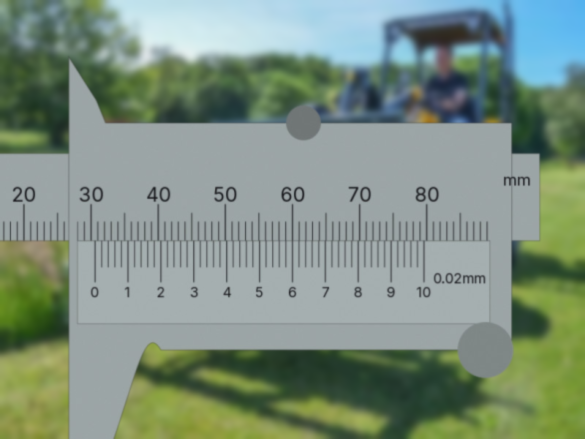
value=30.6 unit=mm
